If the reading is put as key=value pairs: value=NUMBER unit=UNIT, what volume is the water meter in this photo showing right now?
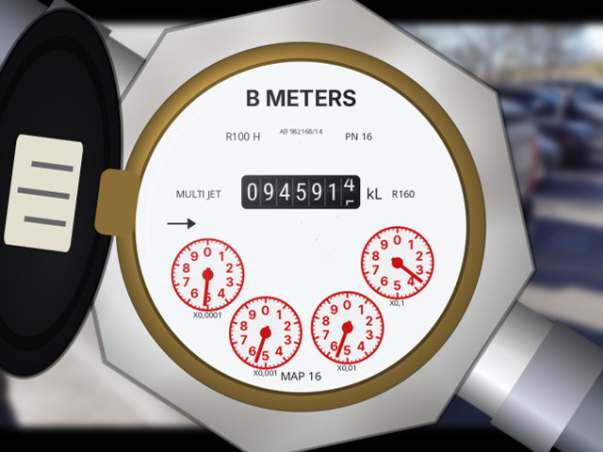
value=945914.3555 unit=kL
